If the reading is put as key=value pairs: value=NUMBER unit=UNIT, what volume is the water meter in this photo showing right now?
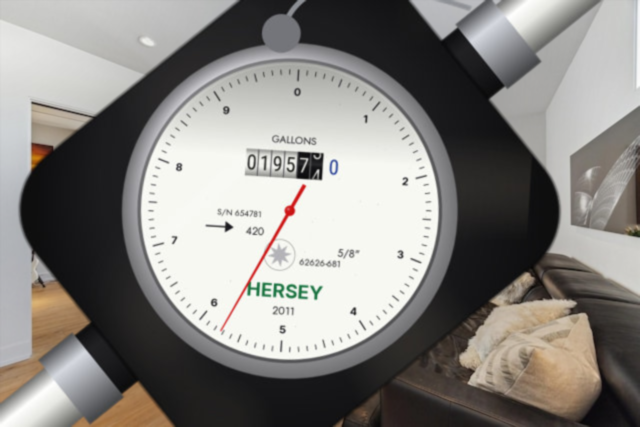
value=195735.7 unit=gal
